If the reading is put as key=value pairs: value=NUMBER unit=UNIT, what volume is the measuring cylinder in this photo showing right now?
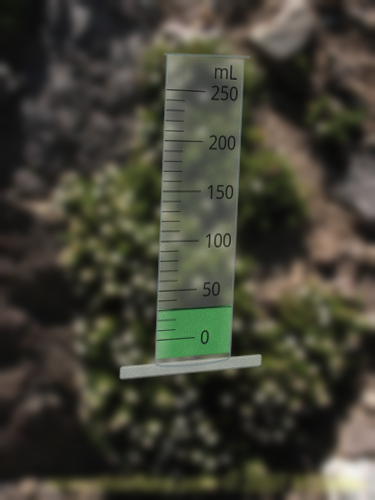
value=30 unit=mL
